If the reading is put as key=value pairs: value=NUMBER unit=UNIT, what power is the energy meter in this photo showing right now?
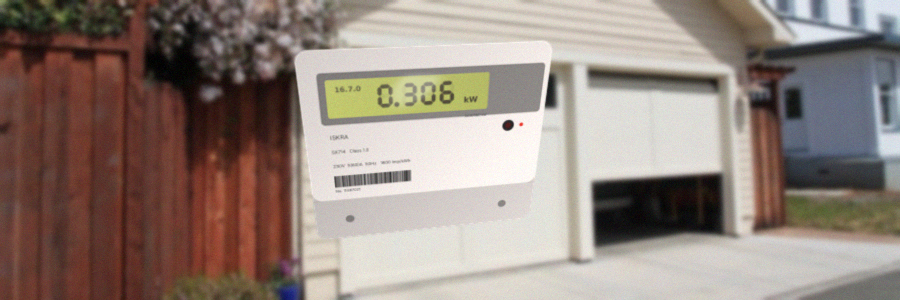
value=0.306 unit=kW
